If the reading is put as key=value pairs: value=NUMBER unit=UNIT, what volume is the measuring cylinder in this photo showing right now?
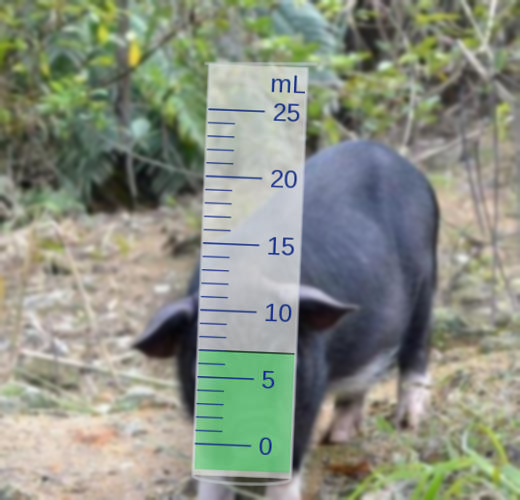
value=7 unit=mL
